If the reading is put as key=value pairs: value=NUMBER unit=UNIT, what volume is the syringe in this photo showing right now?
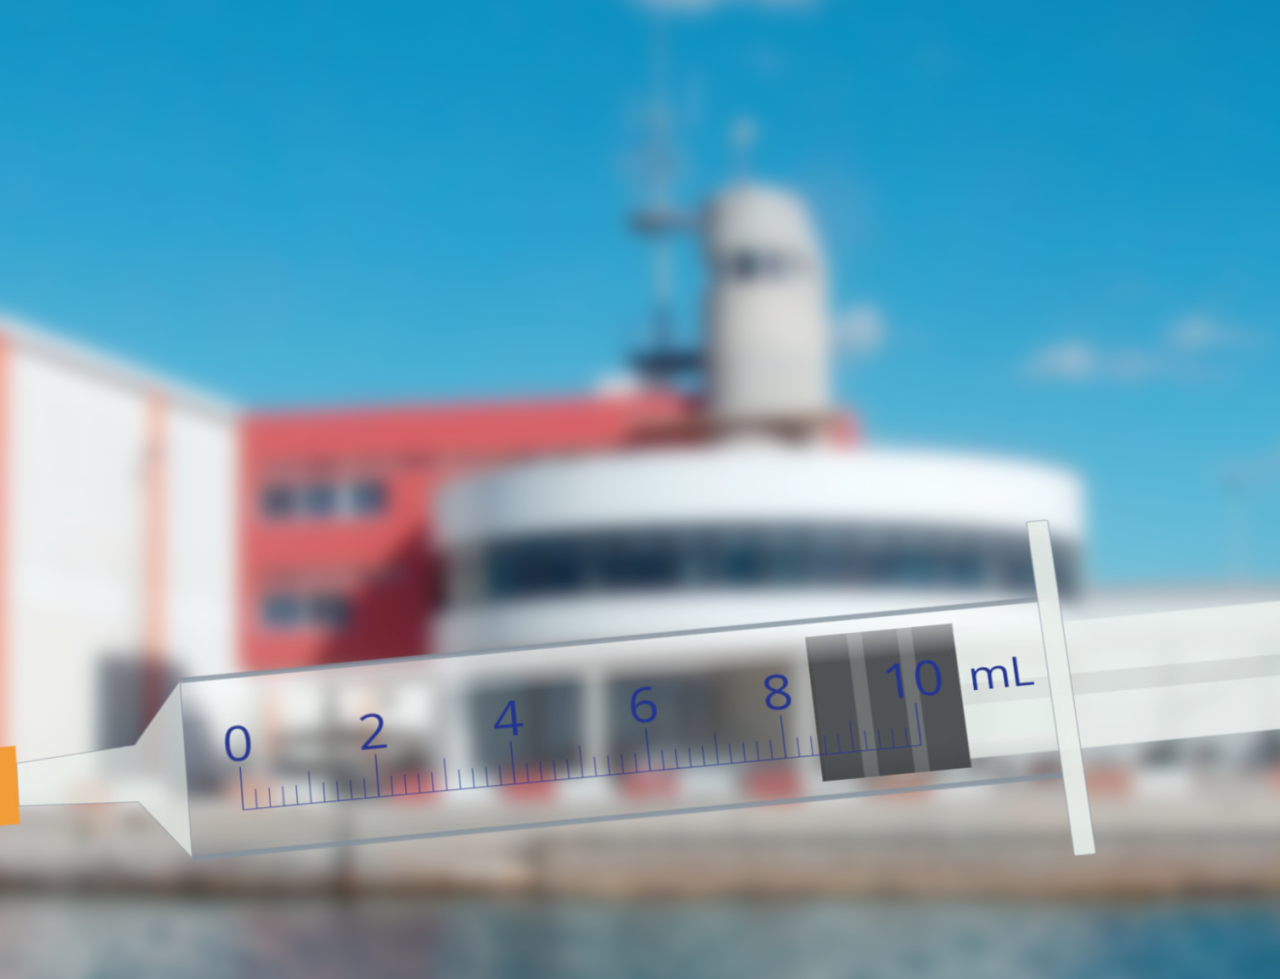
value=8.5 unit=mL
